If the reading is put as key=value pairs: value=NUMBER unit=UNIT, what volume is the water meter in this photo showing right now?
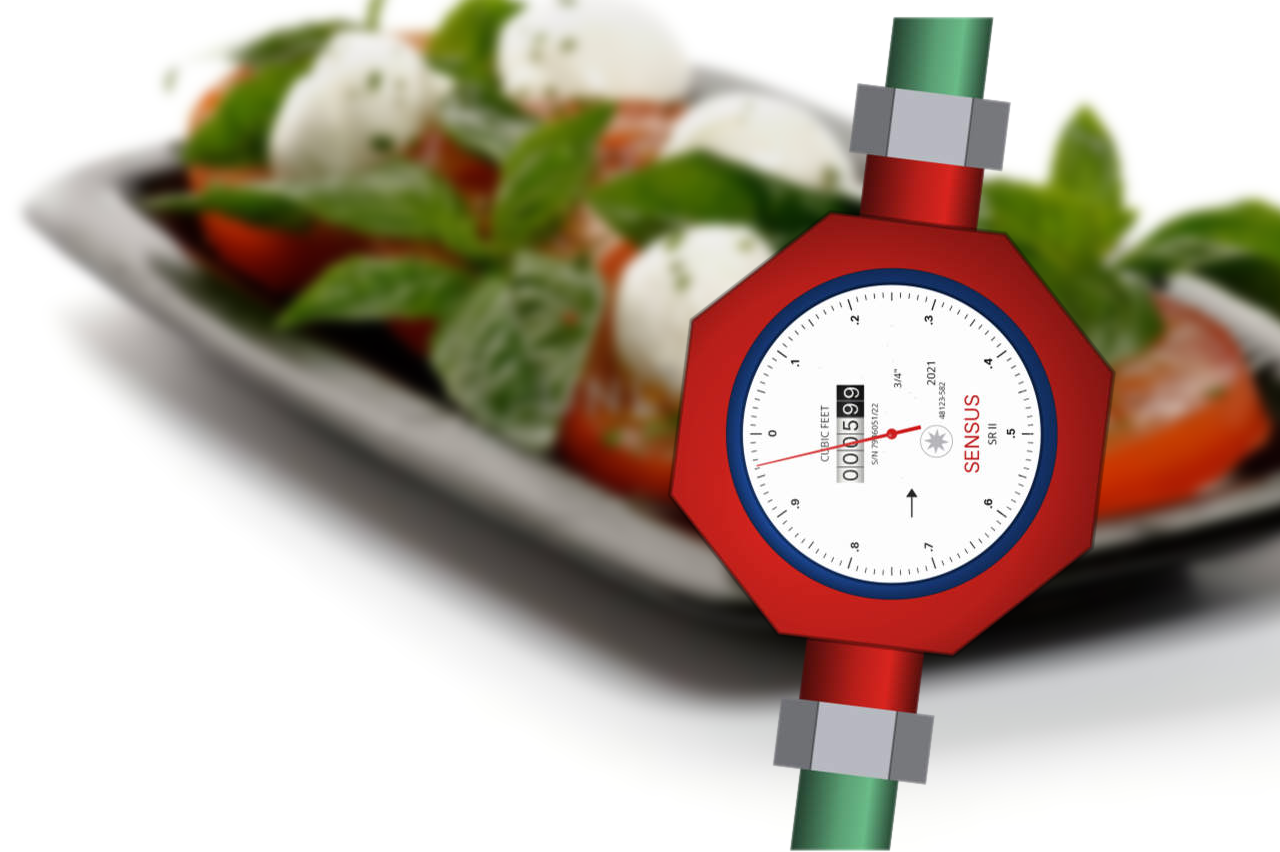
value=598.96 unit=ft³
